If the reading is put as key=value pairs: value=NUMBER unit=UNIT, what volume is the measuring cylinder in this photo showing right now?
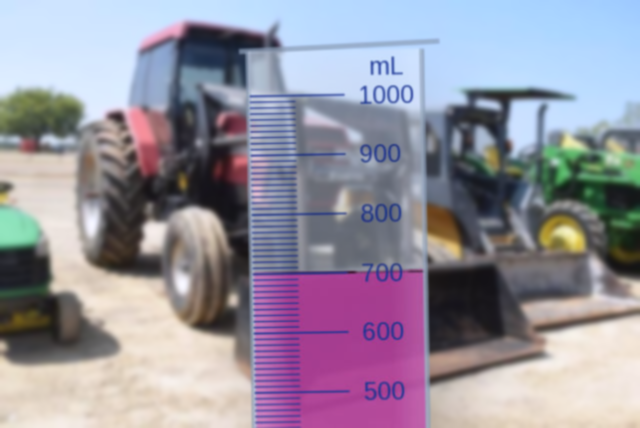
value=700 unit=mL
